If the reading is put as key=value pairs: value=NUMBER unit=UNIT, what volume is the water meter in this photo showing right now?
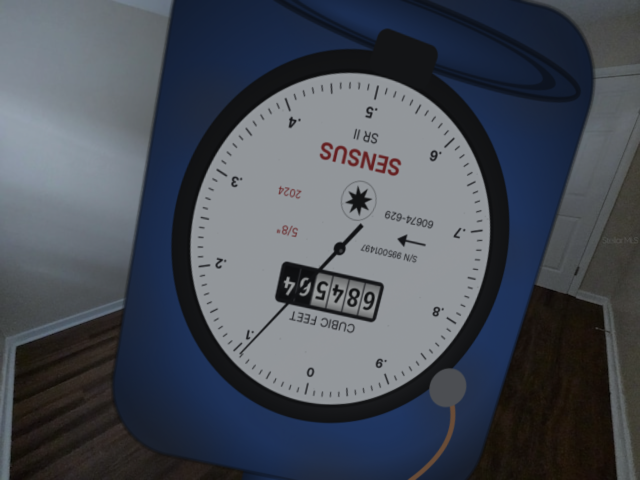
value=684564.09 unit=ft³
